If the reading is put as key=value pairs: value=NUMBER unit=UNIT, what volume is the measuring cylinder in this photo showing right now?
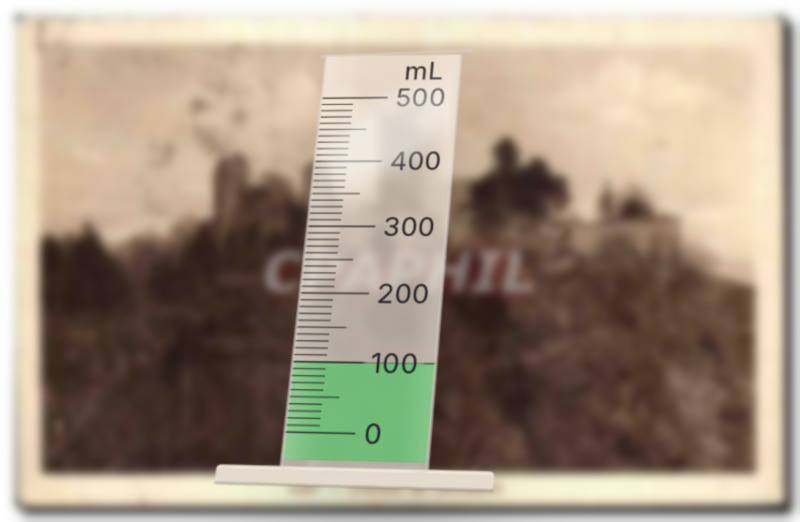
value=100 unit=mL
